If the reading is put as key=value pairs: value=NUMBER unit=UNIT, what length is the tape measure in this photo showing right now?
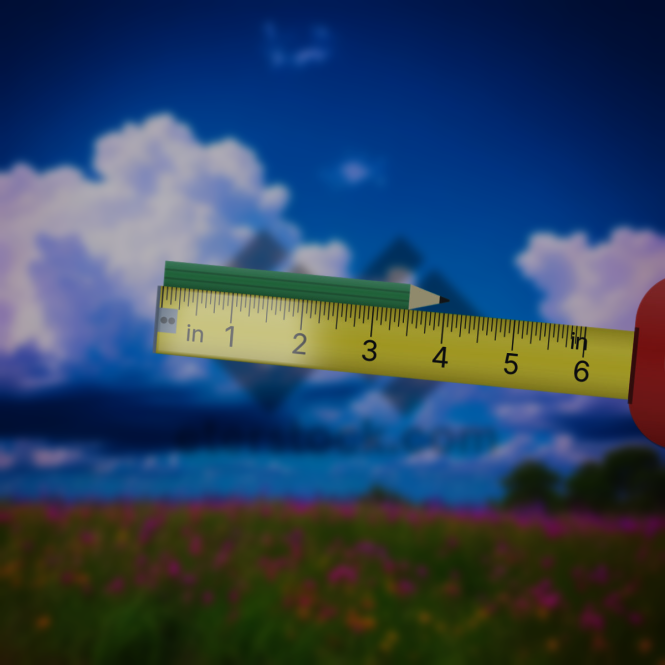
value=4.0625 unit=in
